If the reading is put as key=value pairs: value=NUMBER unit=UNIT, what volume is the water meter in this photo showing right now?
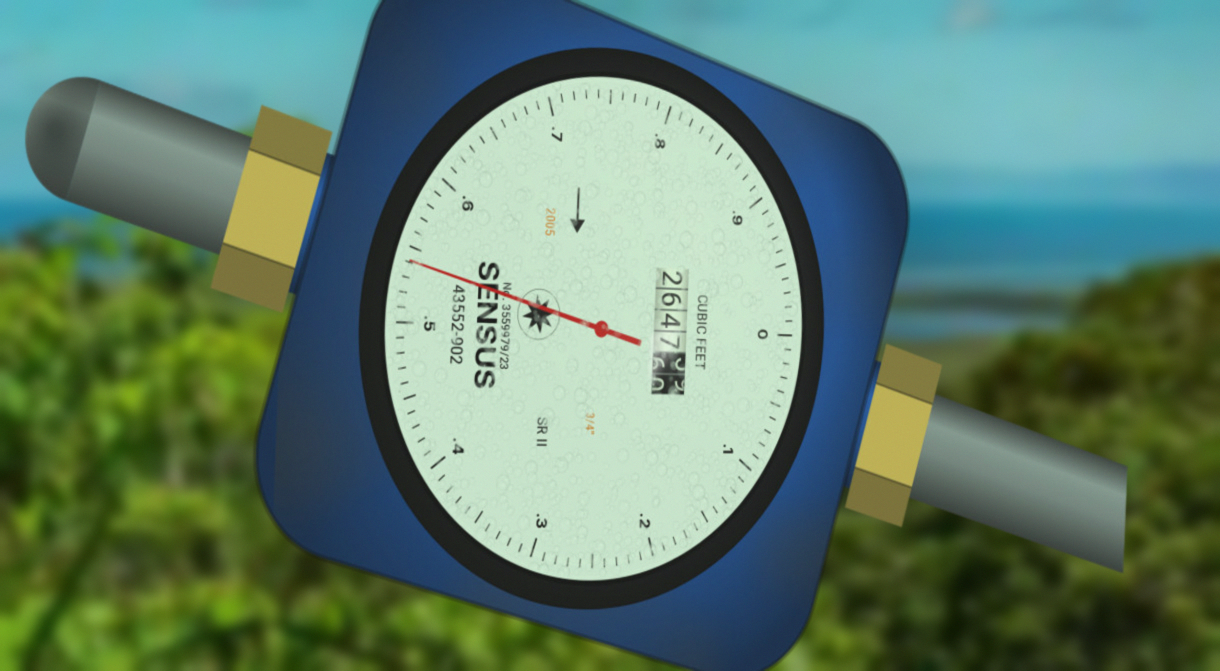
value=264759.54 unit=ft³
